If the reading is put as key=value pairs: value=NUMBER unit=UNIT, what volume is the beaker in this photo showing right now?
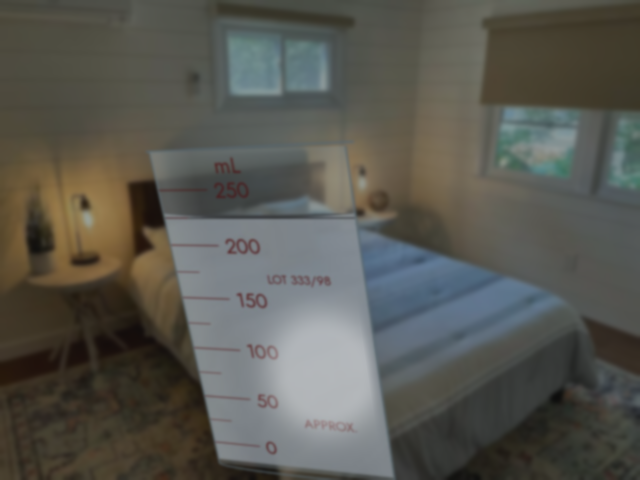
value=225 unit=mL
